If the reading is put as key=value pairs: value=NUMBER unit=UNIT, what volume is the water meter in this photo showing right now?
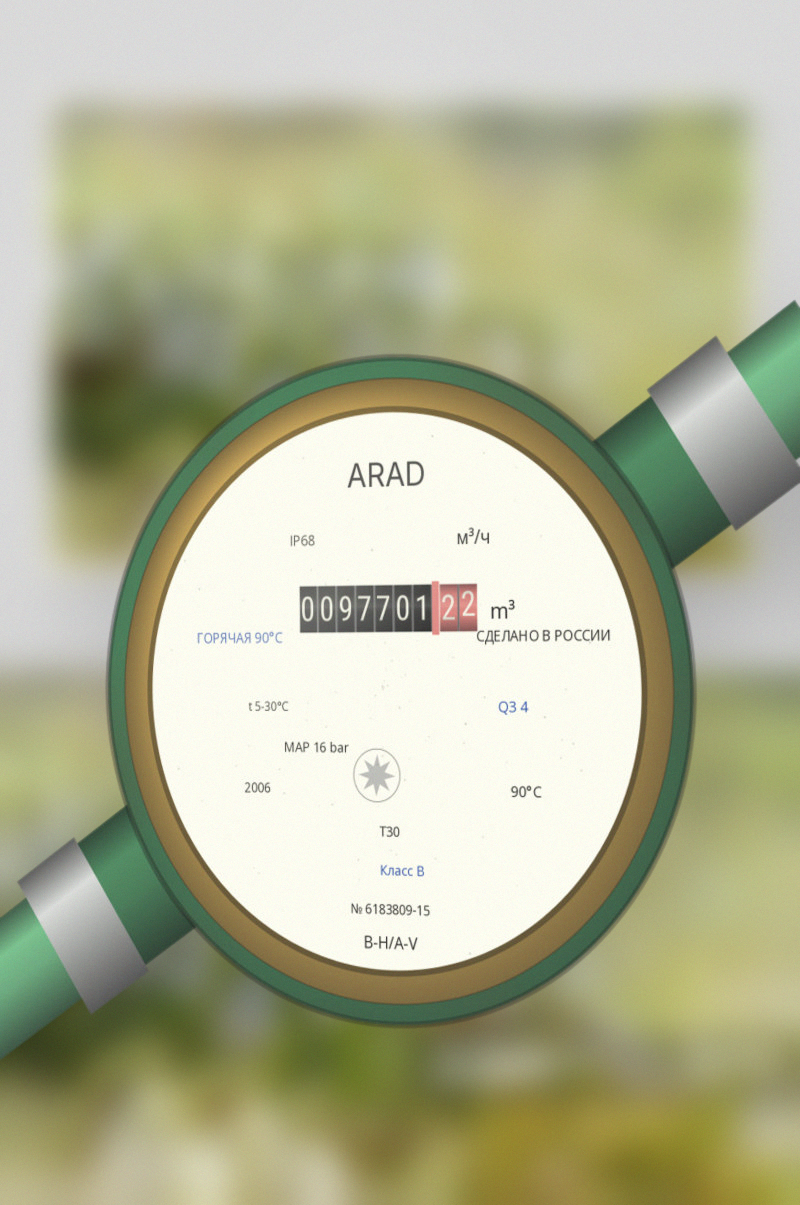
value=97701.22 unit=m³
